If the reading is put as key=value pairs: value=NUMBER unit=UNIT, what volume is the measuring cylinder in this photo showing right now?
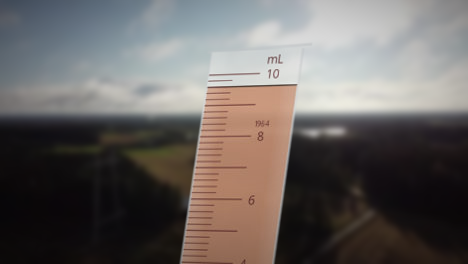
value=9.6 unit=mL
